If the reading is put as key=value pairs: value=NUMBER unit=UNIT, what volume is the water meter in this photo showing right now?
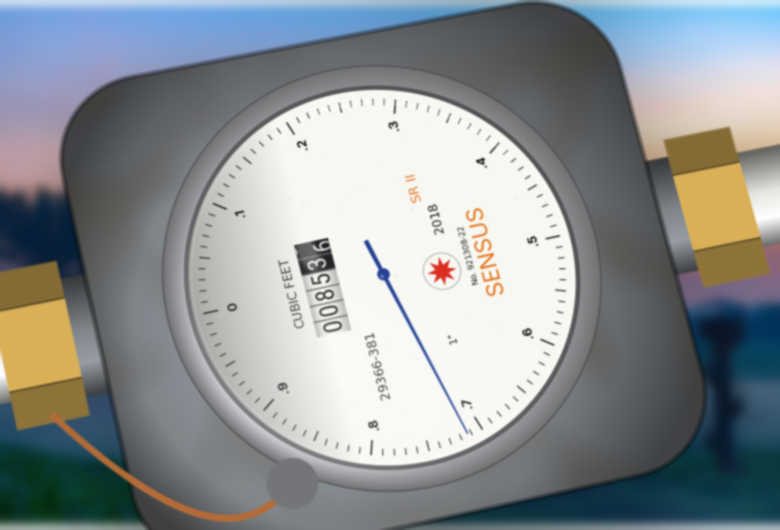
value=8535.71 unit=ft³
